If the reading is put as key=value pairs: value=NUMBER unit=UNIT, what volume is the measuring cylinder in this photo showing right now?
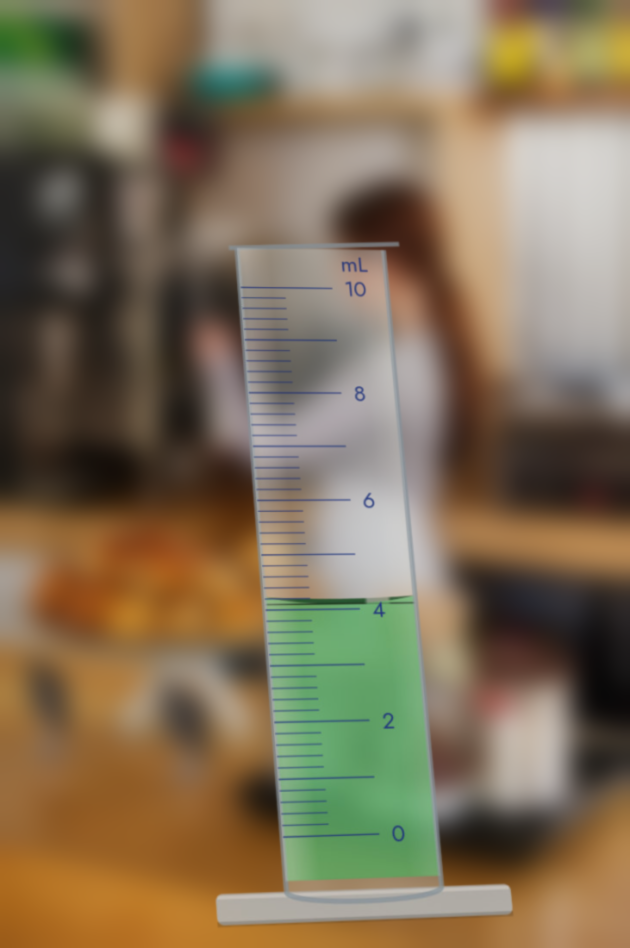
value=4.1 unit=mL
